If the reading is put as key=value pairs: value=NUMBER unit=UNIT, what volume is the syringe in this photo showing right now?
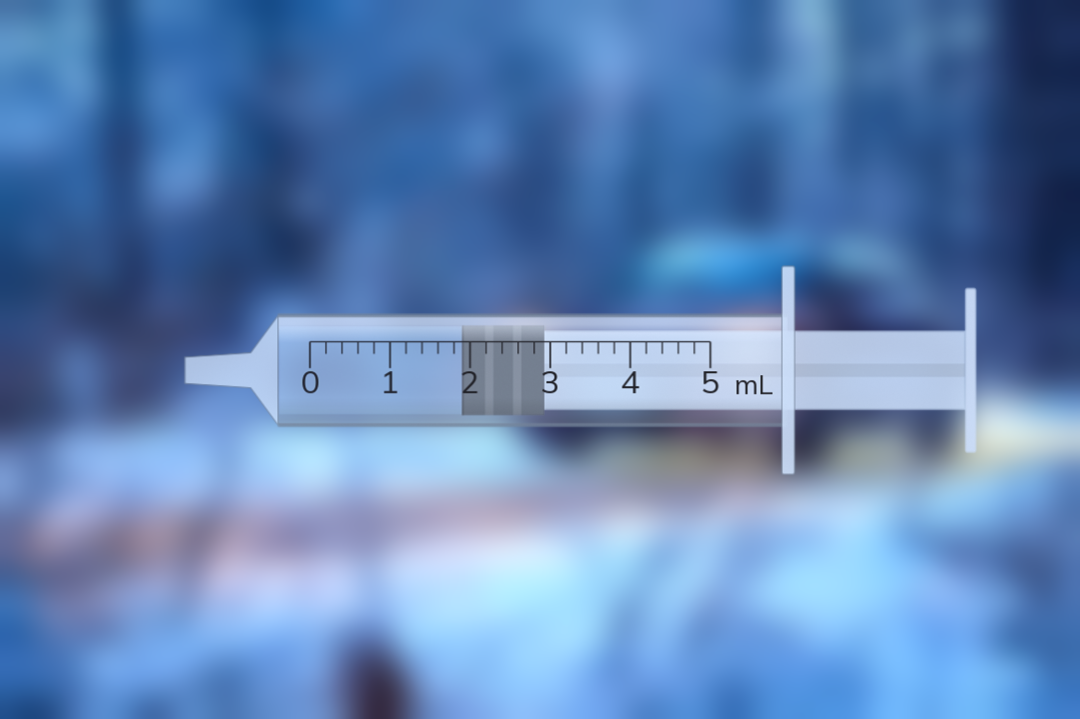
value=1.9 unit=mL
